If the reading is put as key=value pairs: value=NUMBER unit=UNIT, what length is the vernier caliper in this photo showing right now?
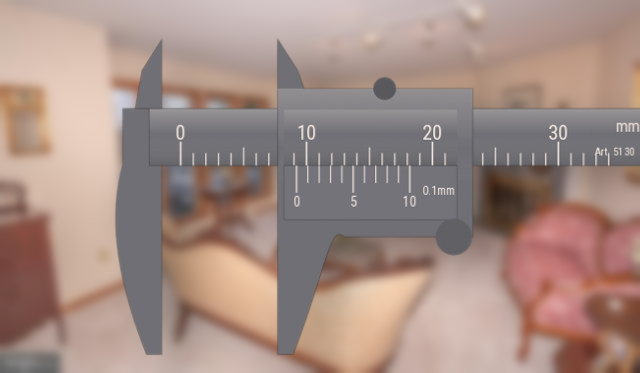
value=9.2 unit=mm
